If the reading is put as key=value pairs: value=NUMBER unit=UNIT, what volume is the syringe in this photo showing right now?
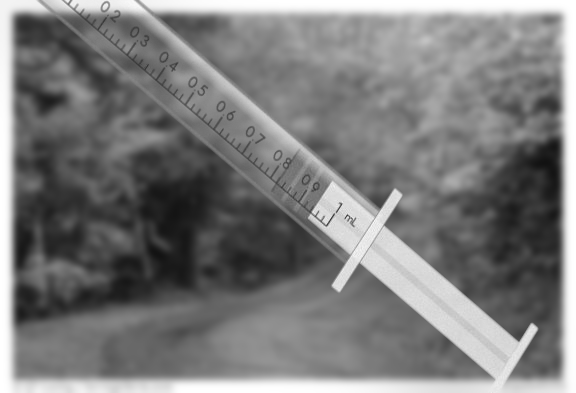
value=0.82 unit=mL
